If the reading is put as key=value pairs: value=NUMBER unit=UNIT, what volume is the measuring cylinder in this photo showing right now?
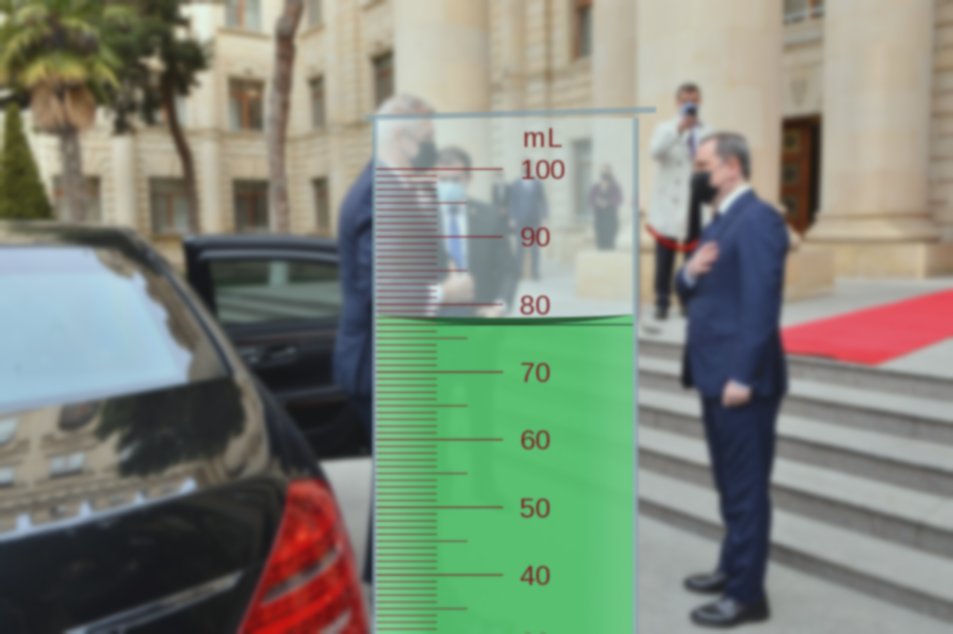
value=77 unit=mL
